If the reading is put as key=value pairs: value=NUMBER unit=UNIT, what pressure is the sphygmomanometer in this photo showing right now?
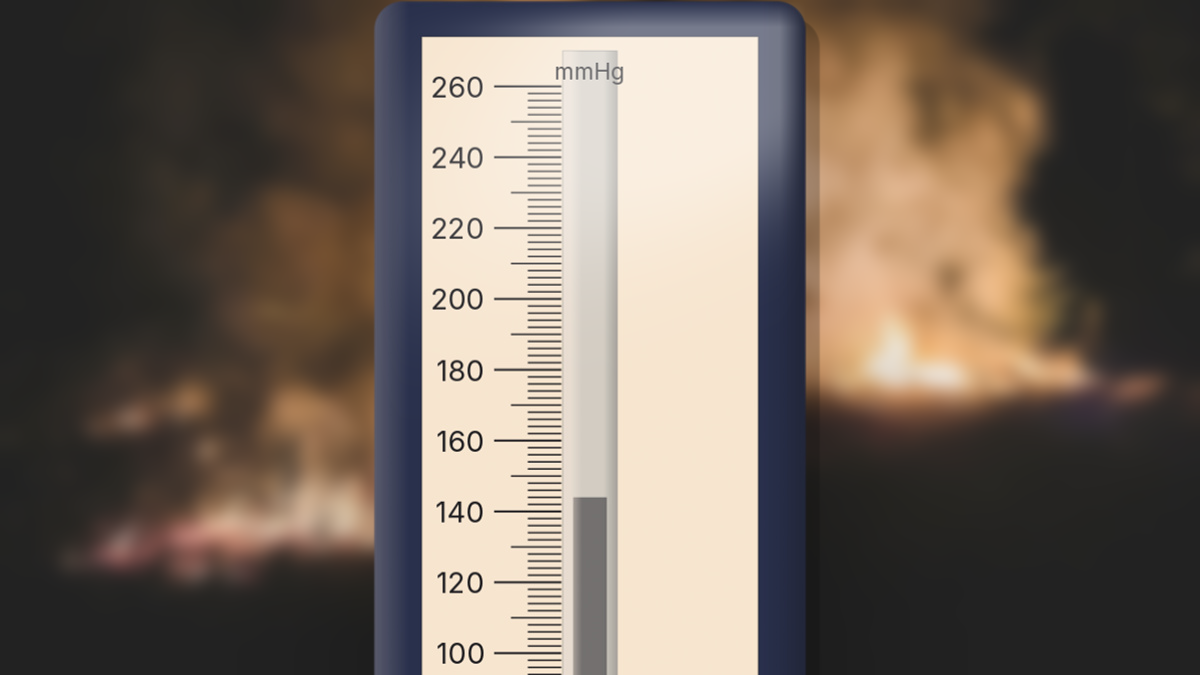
value=144 unit=mmHg
